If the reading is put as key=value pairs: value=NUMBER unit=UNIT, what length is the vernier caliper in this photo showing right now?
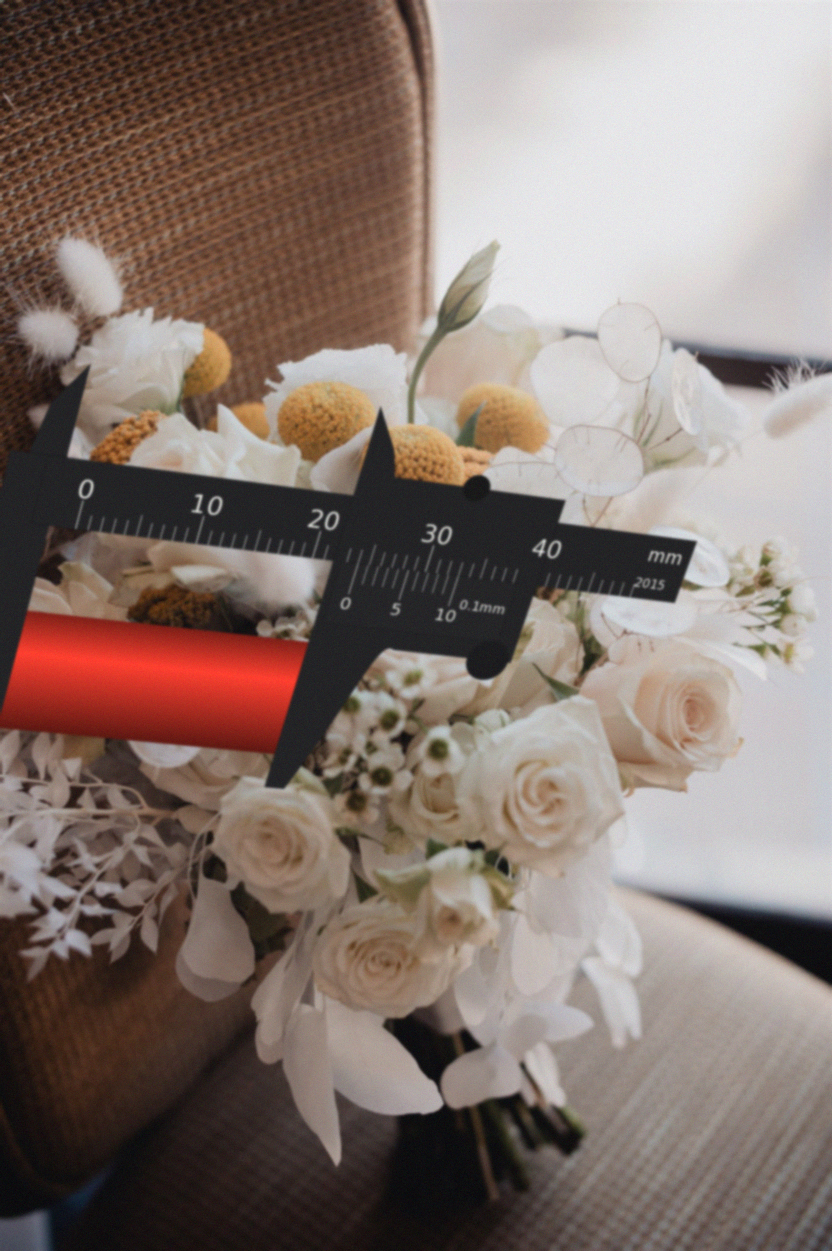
value=24.0 unit=mm
